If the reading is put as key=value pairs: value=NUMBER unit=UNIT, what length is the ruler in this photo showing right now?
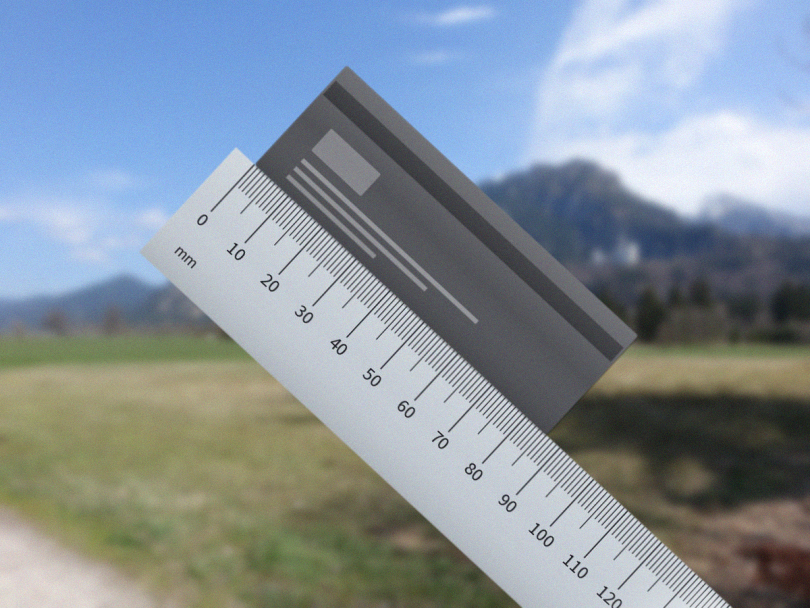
value=86 unit=mm
